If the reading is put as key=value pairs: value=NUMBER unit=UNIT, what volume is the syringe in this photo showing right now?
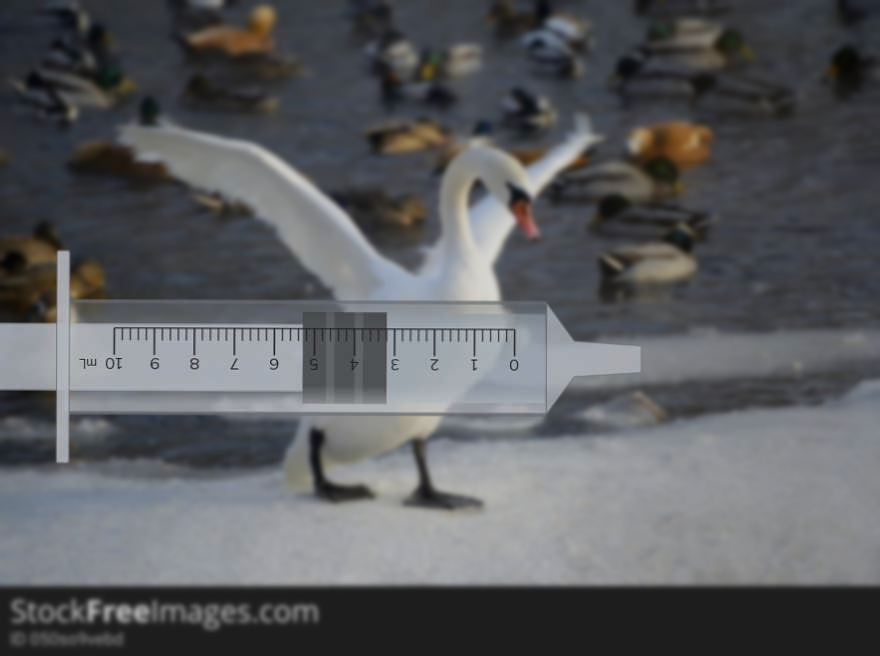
value=3.2 unit=mL
